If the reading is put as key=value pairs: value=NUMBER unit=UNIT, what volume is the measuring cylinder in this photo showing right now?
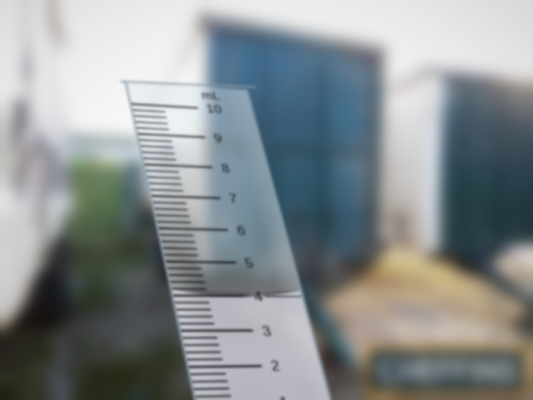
value=4 unit=mL
